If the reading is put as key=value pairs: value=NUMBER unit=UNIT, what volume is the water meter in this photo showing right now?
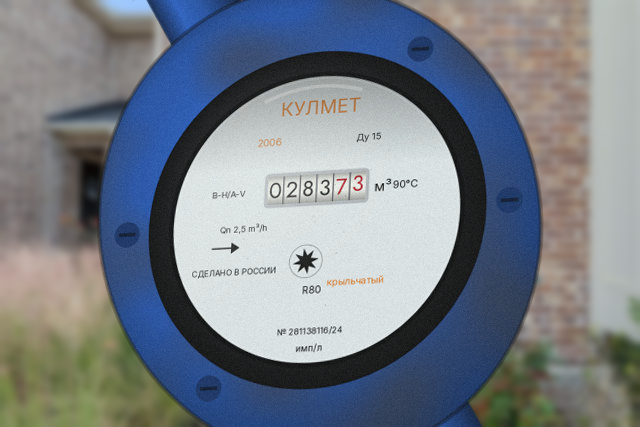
value=283.73 unit=m³
